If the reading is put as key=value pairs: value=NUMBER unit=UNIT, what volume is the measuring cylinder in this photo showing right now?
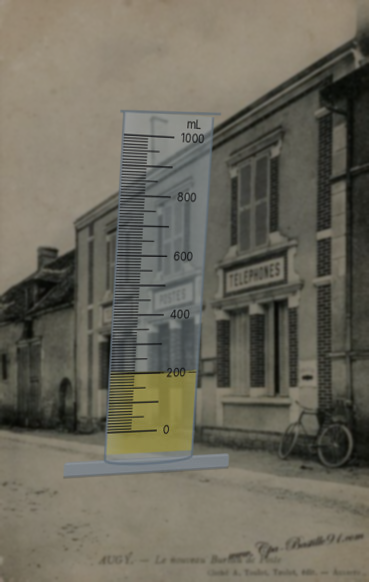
value=200 unit=mL
